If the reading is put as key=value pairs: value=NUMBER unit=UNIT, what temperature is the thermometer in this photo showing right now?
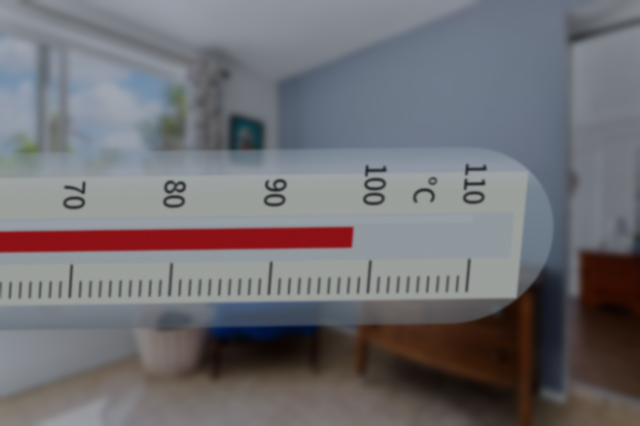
value=98 unit=°C
